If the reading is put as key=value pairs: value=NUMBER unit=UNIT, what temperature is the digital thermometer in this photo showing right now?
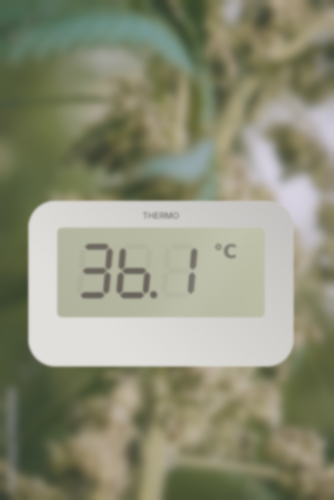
value=36.1 unit=°C
